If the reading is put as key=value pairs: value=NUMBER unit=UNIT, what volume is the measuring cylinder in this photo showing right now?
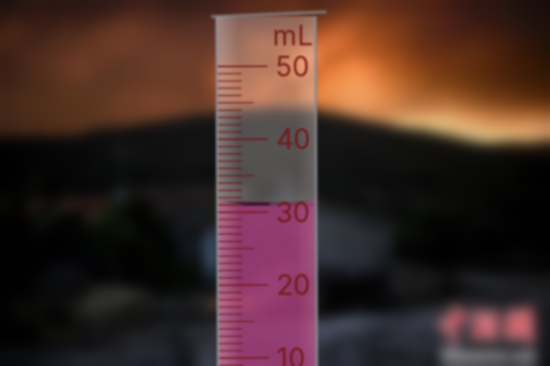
value=31 unit=mL
